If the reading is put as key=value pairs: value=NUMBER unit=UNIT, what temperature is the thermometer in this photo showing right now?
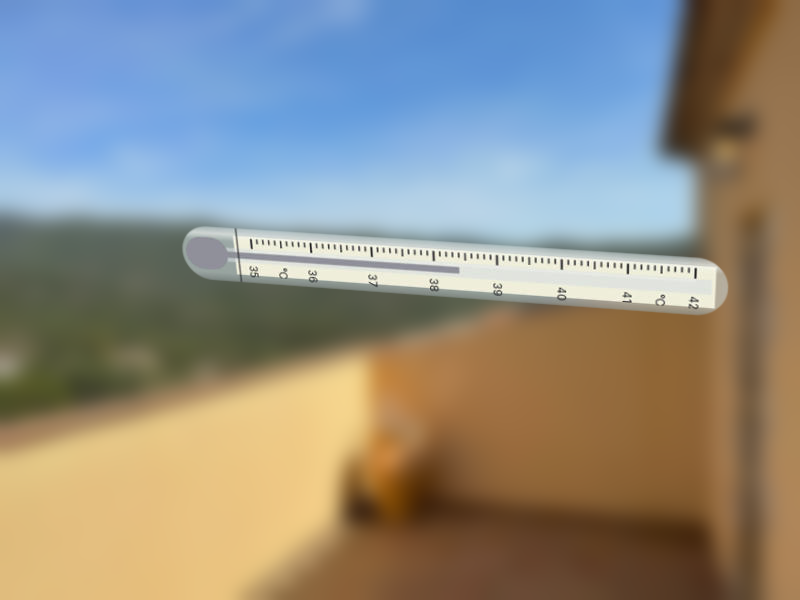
value=38.4 unit=°C
